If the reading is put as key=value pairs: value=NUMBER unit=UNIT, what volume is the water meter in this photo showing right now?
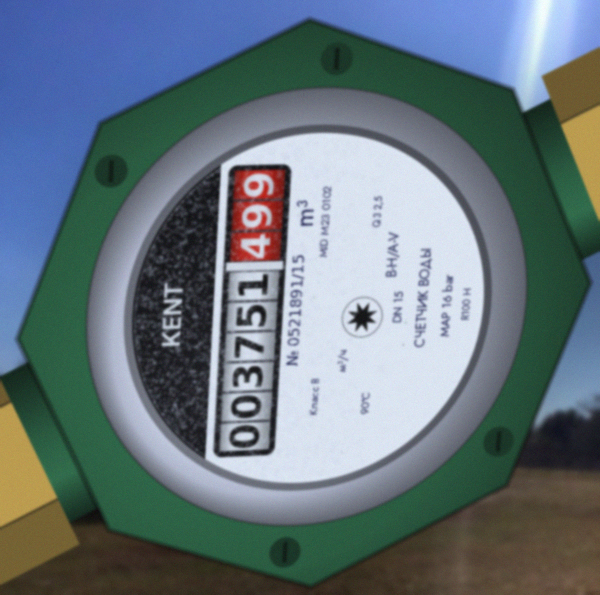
value=3751.499 unit=m³
